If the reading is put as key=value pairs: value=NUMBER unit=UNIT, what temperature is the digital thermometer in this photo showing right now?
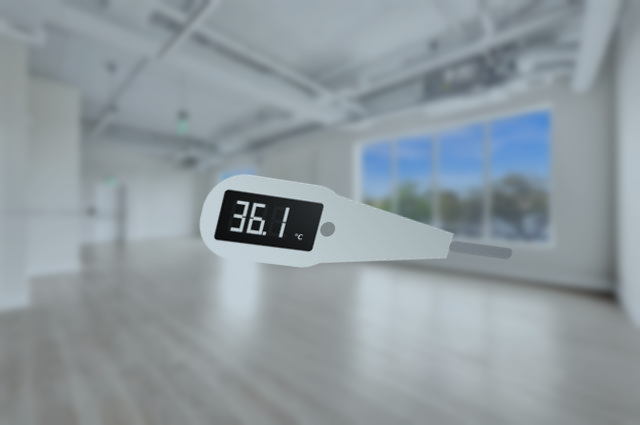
value=36.1 unit=°C
